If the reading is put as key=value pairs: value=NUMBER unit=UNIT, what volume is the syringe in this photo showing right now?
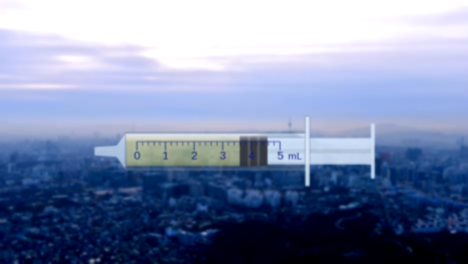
value=3.6 unit=mL
